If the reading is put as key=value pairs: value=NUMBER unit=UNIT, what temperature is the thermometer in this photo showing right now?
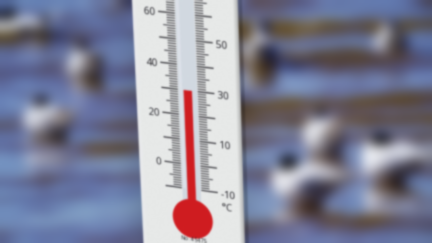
value=30 unit=°C
